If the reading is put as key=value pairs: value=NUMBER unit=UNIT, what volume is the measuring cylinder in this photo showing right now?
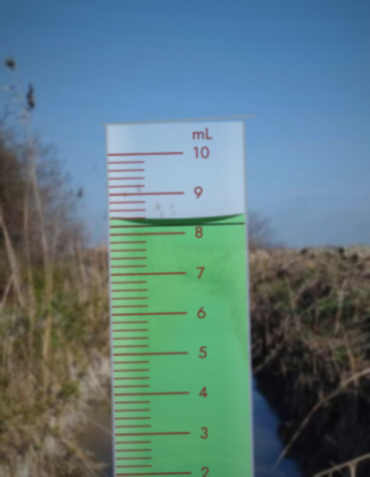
value=8.2 unit=mL
